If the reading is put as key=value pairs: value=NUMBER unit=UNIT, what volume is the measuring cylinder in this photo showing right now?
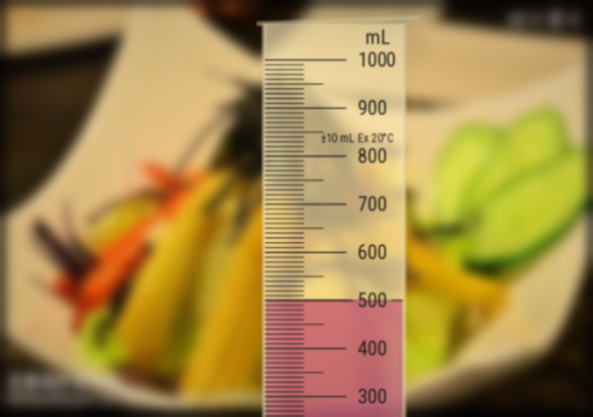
value=500 unit=mL
